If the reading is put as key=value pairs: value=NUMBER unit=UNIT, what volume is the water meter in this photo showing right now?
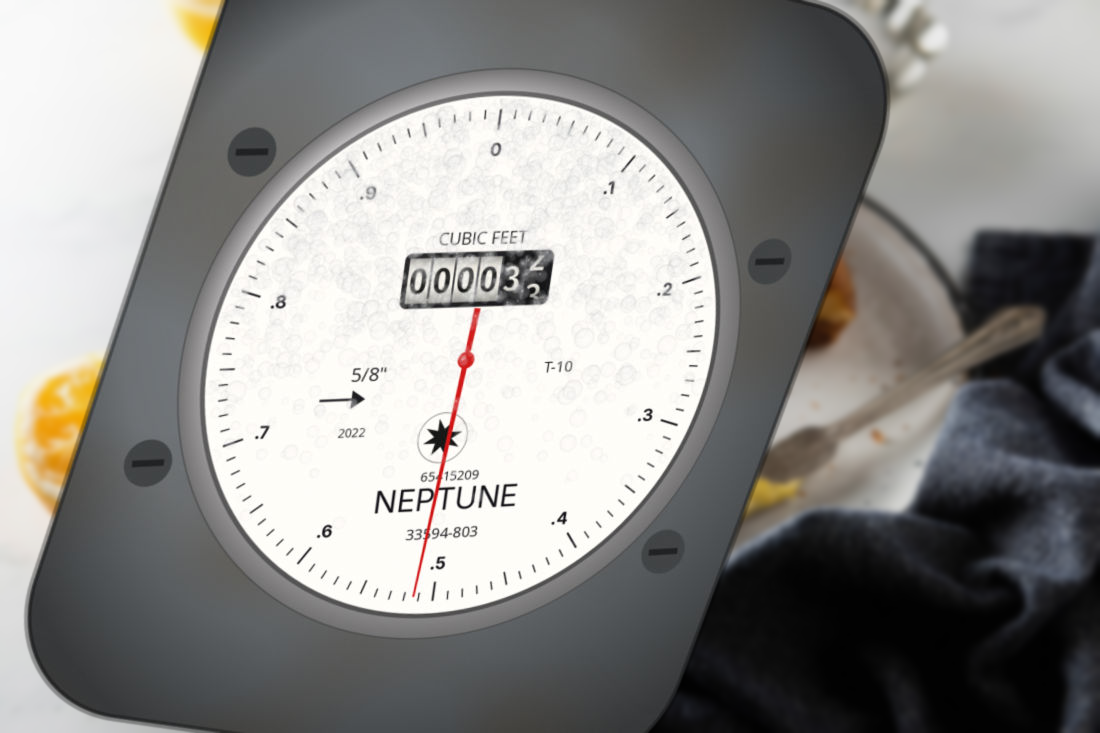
value=32.51 unit=ft³
